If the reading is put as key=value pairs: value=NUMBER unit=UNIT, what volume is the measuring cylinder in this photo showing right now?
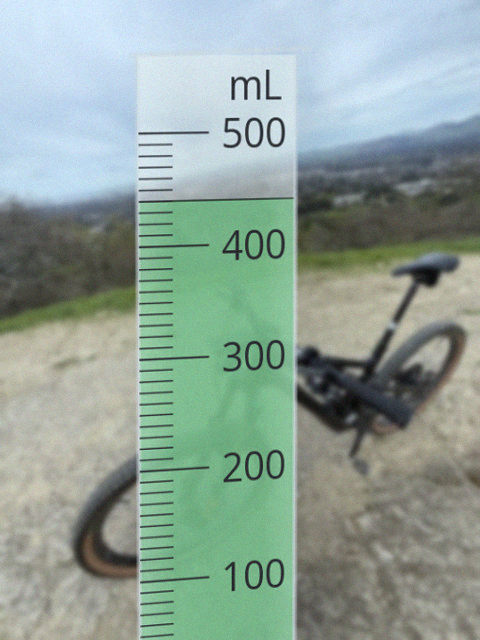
value=440 unit=mL
